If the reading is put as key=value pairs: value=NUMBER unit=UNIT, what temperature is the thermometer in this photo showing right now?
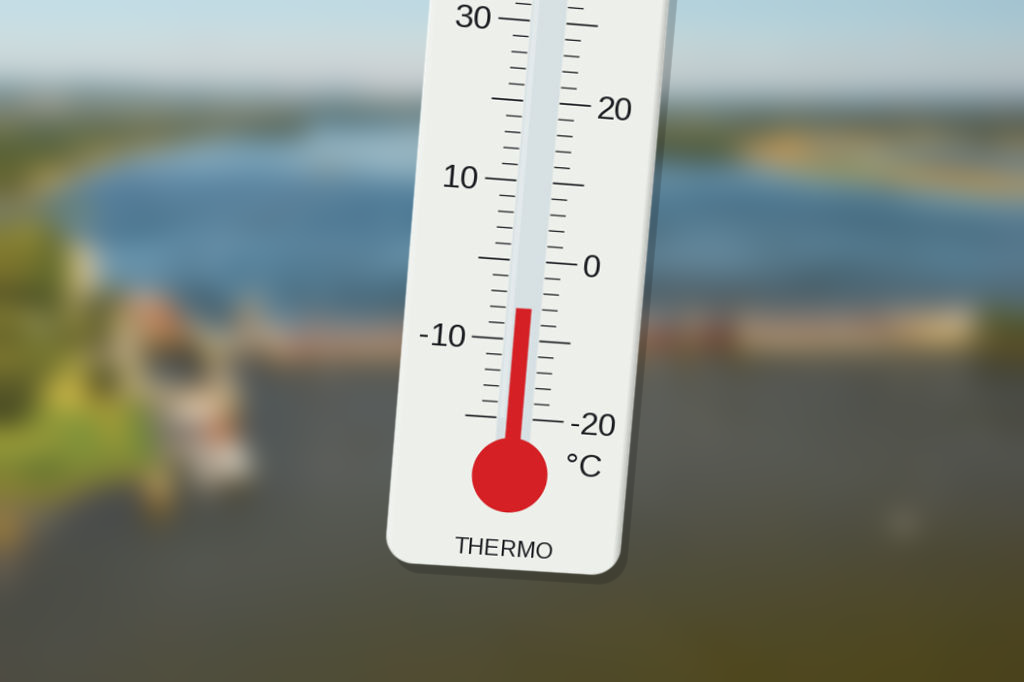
value=-6 unit=°C
